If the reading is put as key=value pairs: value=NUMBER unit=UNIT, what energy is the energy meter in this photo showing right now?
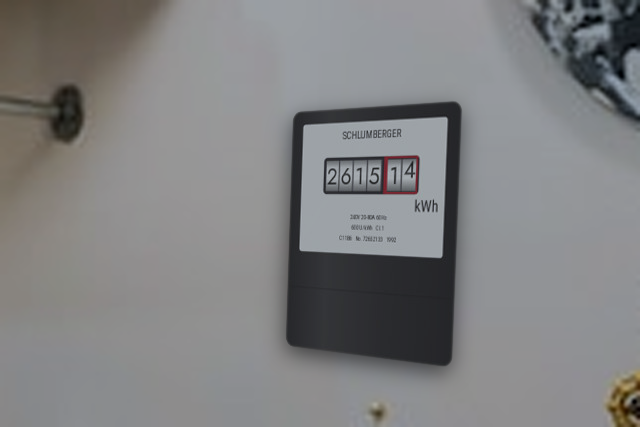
value=2615.14 unit=kWh
